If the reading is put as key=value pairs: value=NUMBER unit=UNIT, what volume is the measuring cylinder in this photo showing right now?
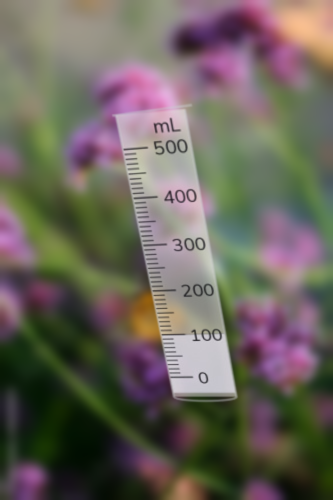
value=100 unit=mL
